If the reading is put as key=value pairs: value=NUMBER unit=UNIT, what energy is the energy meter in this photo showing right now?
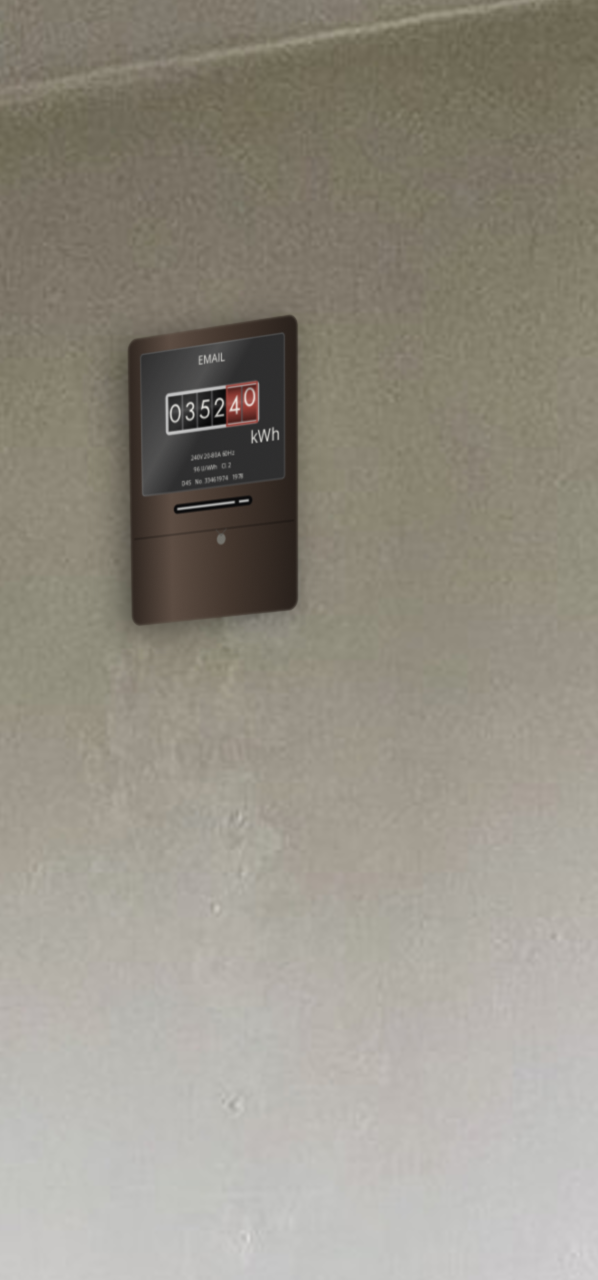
value=352.40 unit=kWh
